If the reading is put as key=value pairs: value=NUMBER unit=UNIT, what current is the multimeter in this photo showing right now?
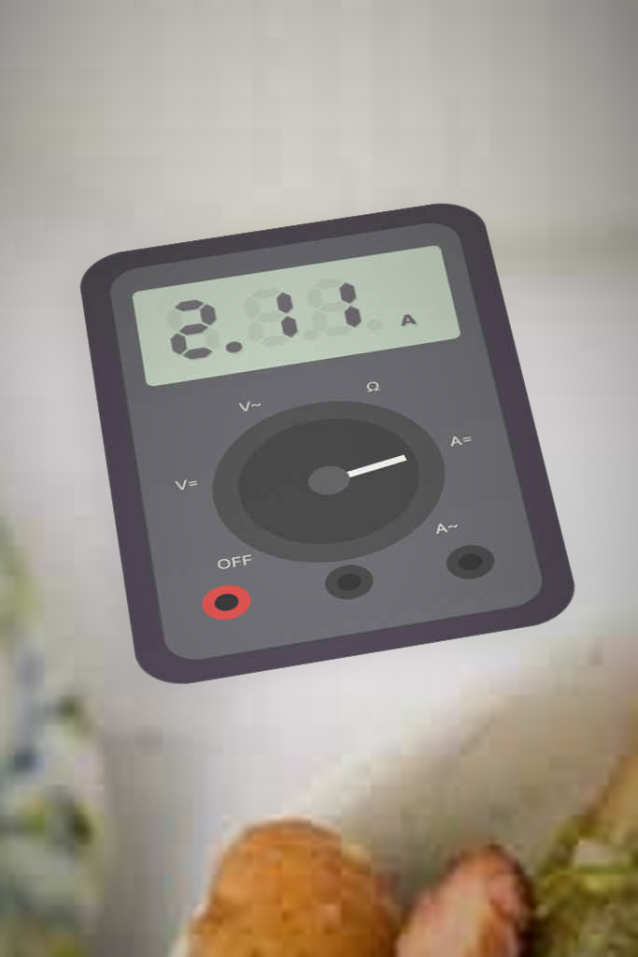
value=2.11 unit=A
